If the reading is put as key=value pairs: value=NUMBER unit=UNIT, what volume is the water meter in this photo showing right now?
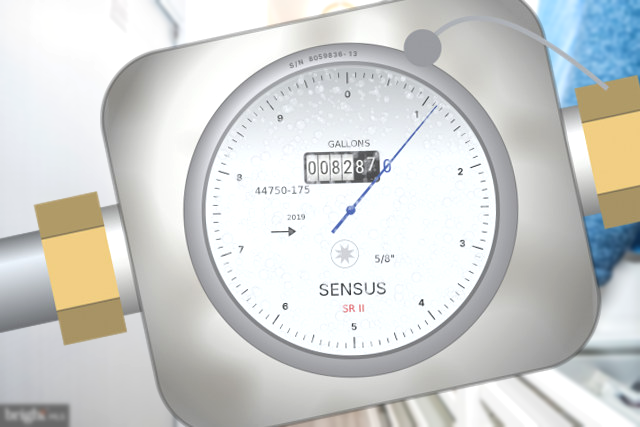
value=82871.1 unit=gal
